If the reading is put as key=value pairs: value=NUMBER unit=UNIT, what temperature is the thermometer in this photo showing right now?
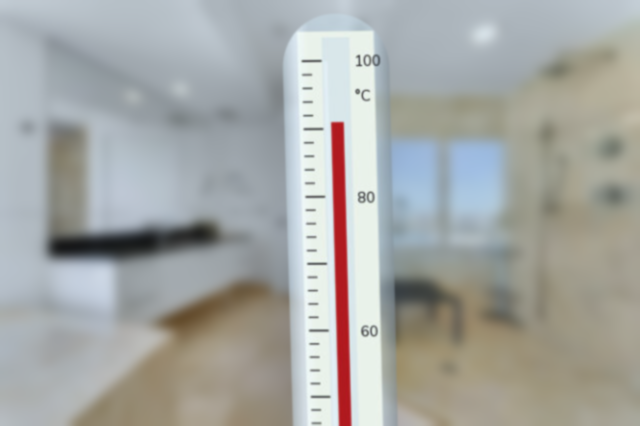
value=91 unit=°C
